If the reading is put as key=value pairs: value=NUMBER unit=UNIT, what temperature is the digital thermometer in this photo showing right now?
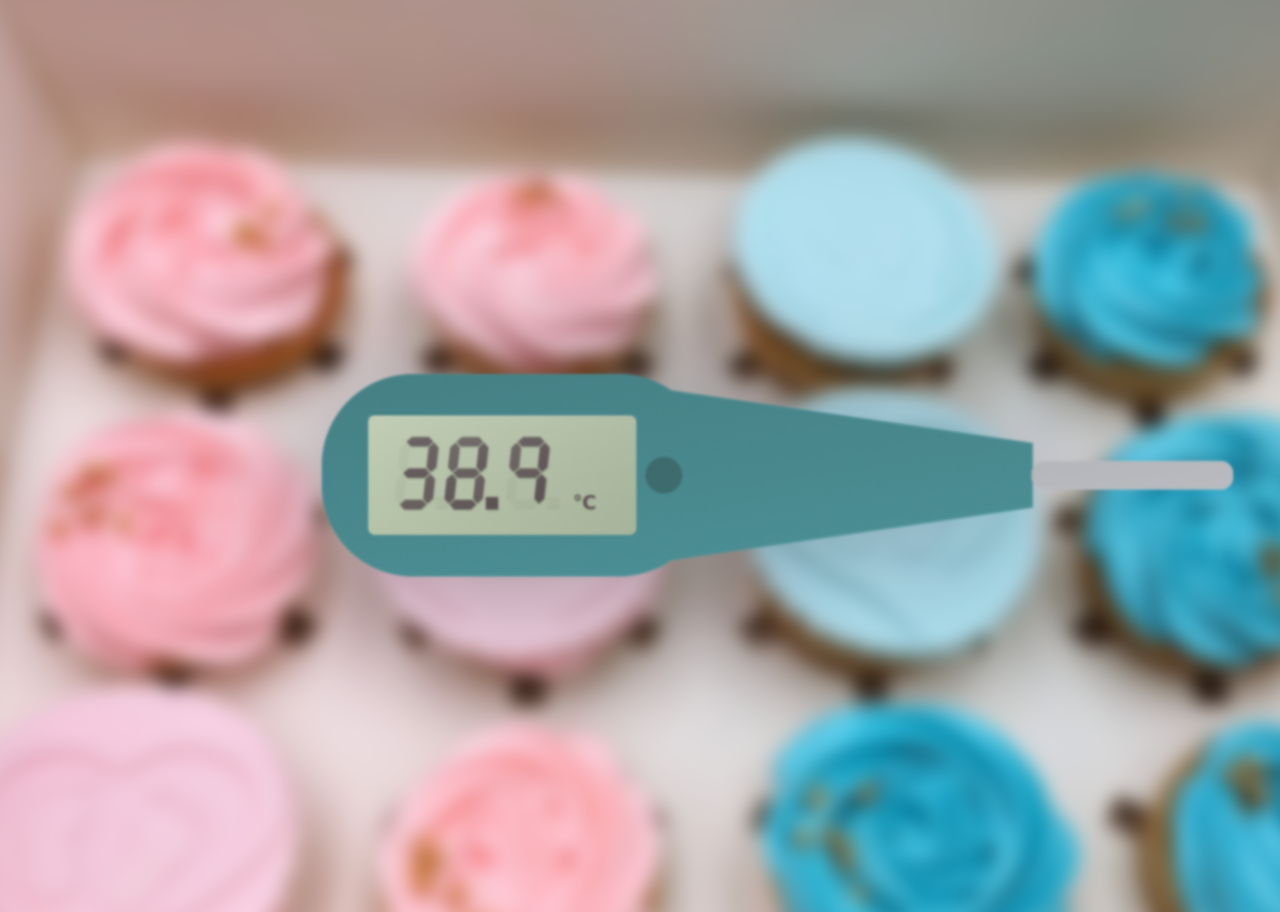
value=38.9 unit=°C
